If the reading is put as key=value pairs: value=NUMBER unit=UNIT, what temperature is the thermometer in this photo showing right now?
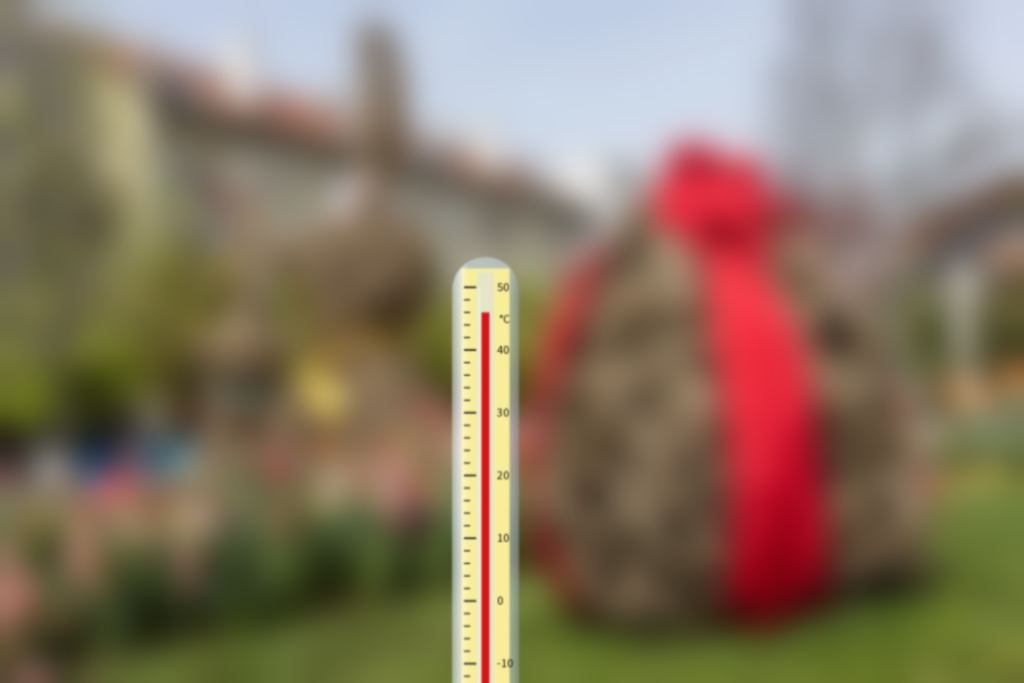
value=46 unit=°C
